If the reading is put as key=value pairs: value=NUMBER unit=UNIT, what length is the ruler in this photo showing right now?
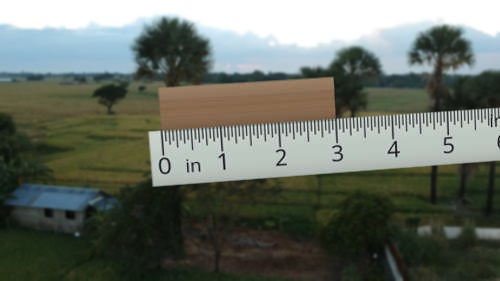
value=3 unit=in
